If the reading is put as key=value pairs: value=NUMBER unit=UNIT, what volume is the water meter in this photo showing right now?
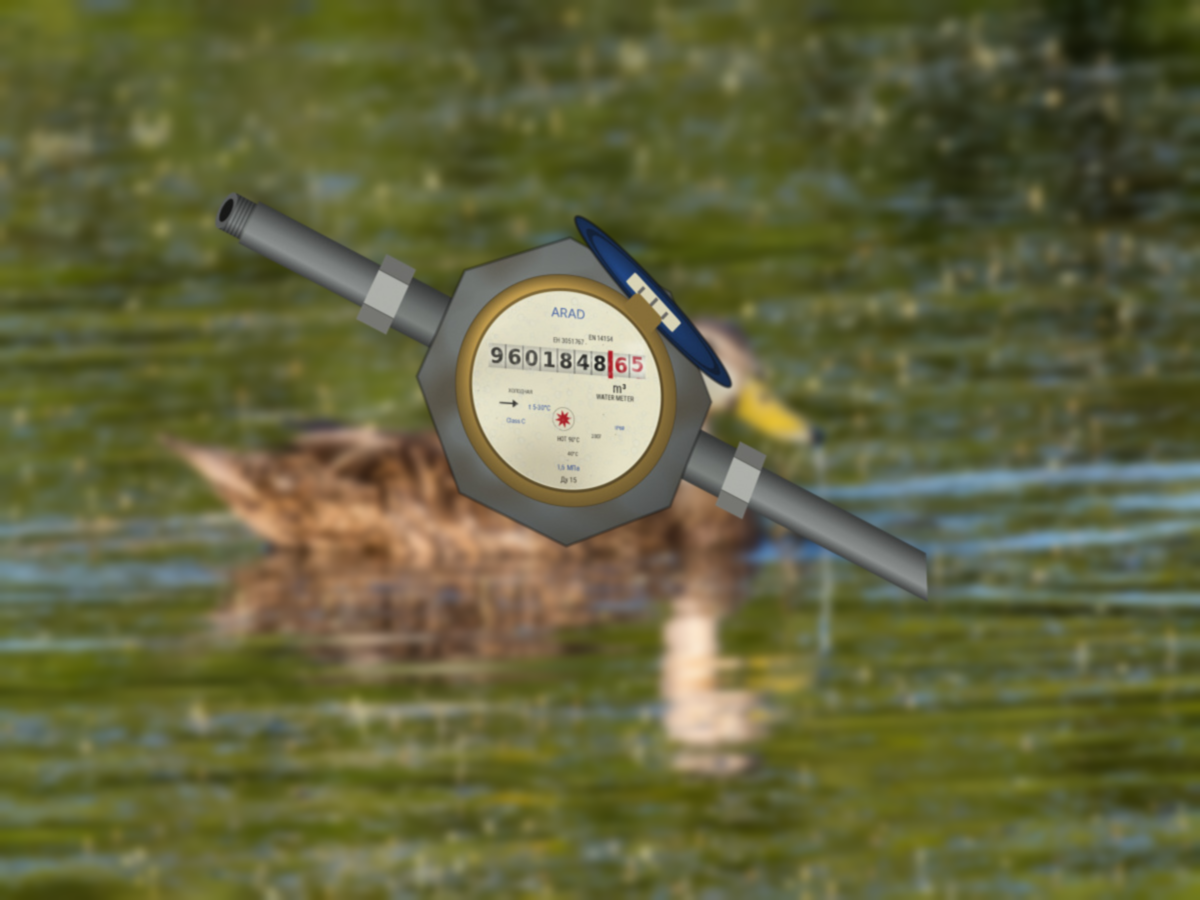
value=9601848.65 unit=m³
